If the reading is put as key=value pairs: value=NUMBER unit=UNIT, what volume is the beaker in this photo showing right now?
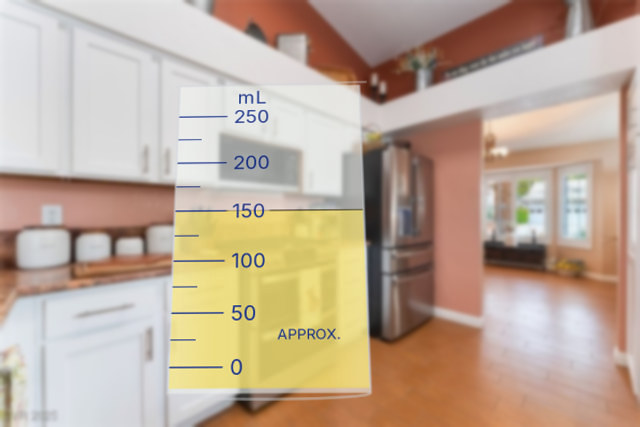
value=150 unit=mL
